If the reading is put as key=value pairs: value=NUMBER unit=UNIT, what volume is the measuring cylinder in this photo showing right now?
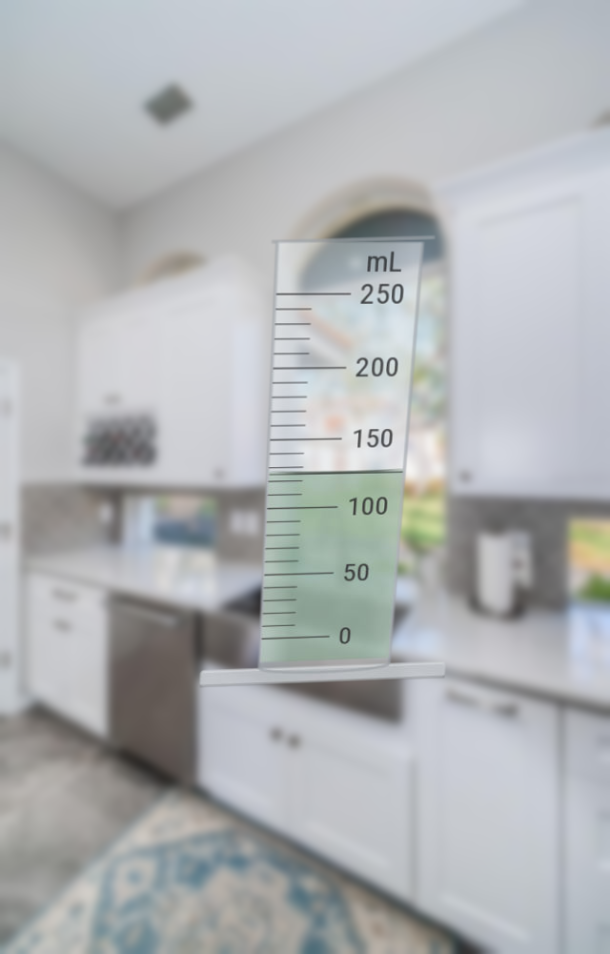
value=125 unit=mL
